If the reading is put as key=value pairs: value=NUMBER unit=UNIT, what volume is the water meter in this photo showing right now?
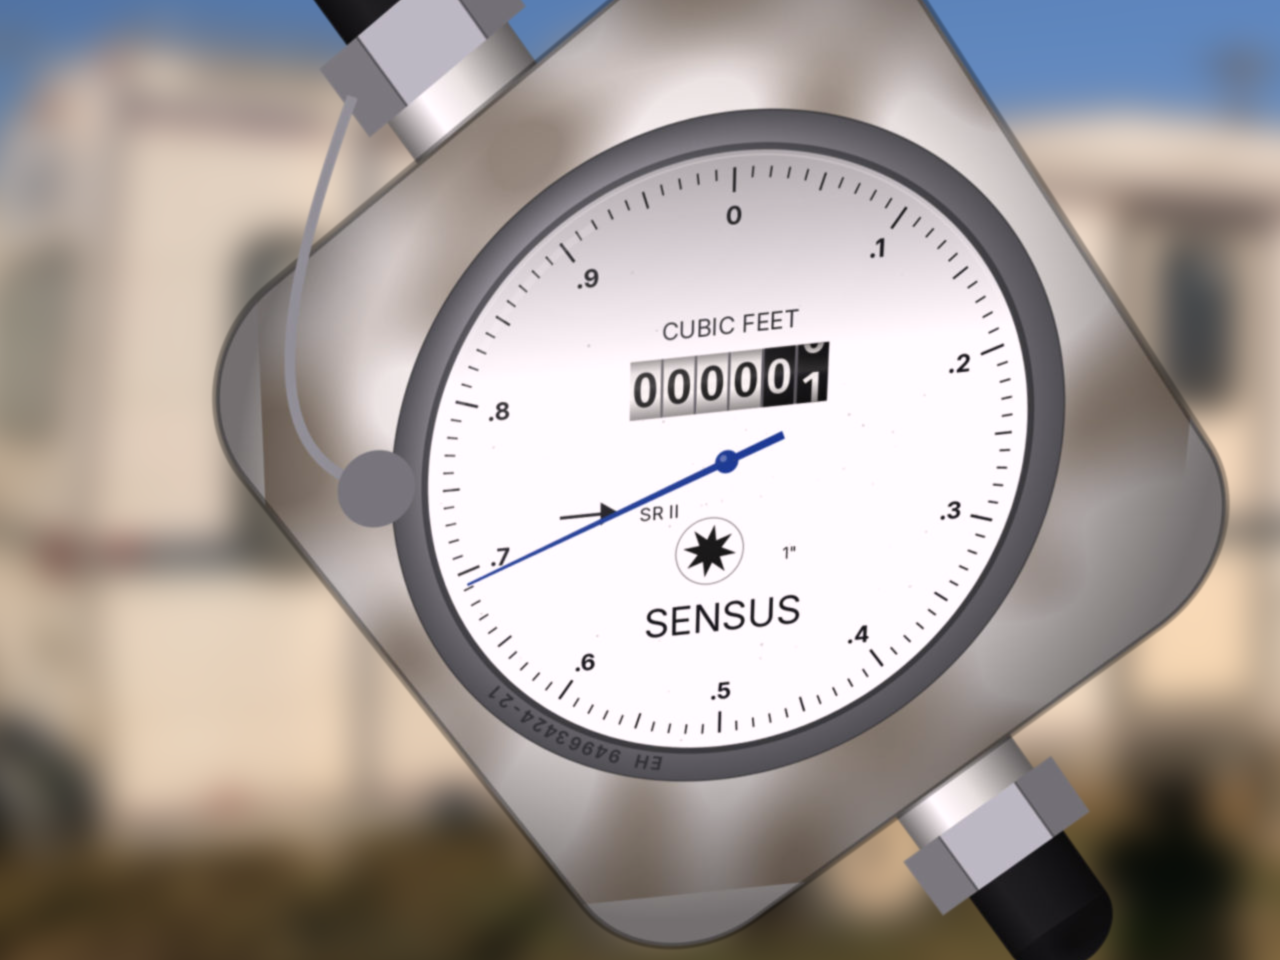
value=0.69 unit=ft³
